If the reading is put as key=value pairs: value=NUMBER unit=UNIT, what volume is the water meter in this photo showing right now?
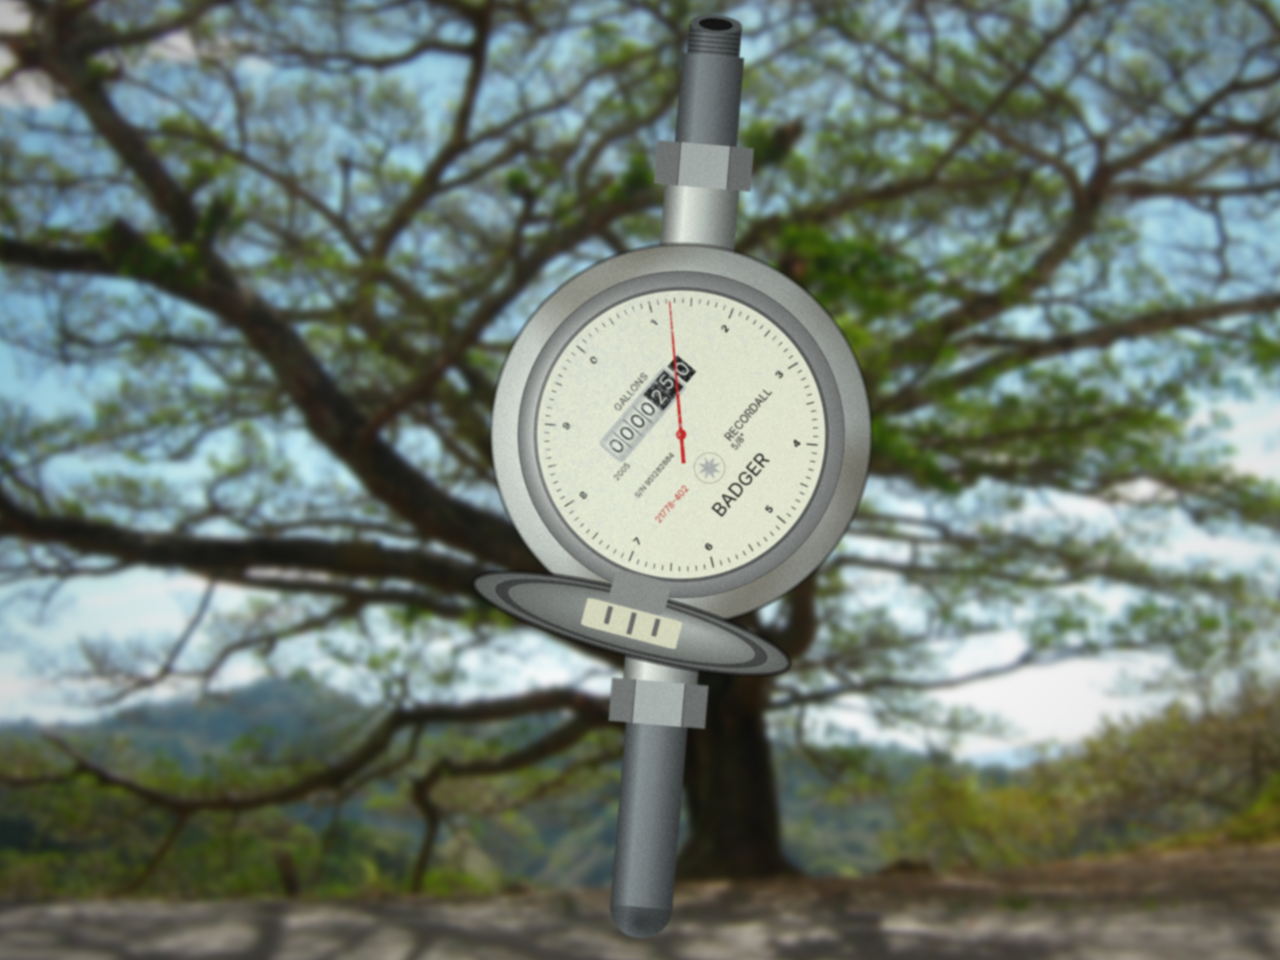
value=251.2 unit=gal
